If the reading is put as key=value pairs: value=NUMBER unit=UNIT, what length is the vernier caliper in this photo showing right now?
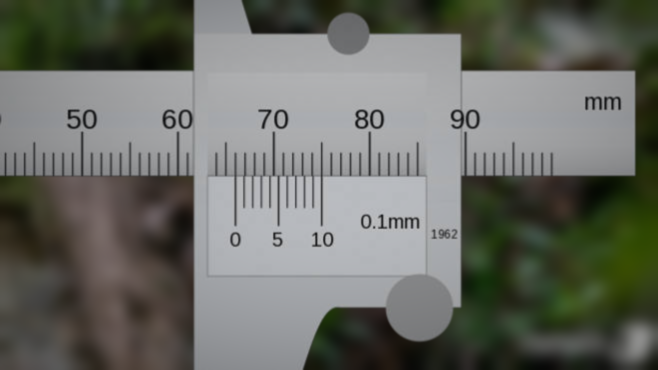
value=66.0 unit=mm
